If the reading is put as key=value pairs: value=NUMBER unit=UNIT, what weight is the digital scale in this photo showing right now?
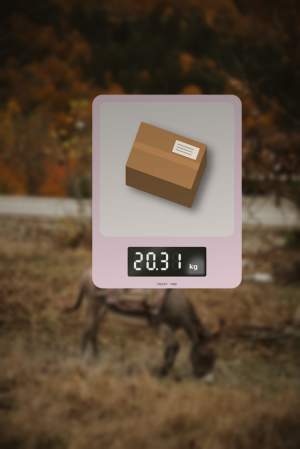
value=20.31 unit=kg
